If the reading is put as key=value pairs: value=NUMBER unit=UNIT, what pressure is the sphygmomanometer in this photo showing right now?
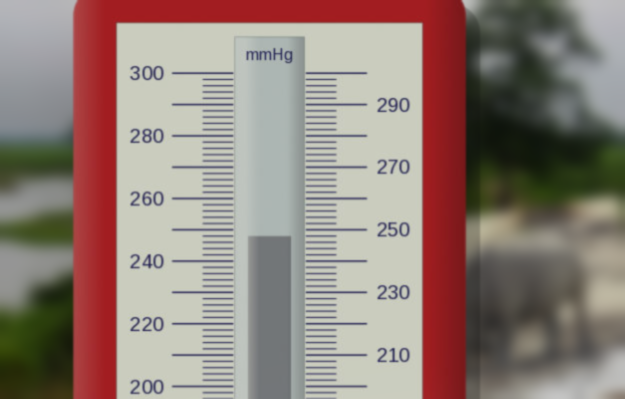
value=248 unit=mmHg
